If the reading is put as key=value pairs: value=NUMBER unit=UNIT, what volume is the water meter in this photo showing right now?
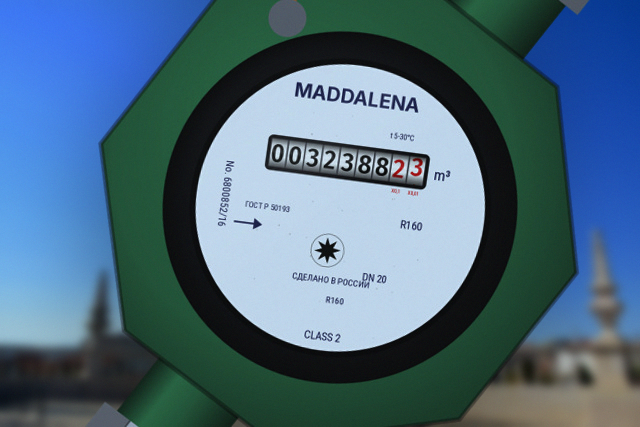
value=32388.23 unit=m³
